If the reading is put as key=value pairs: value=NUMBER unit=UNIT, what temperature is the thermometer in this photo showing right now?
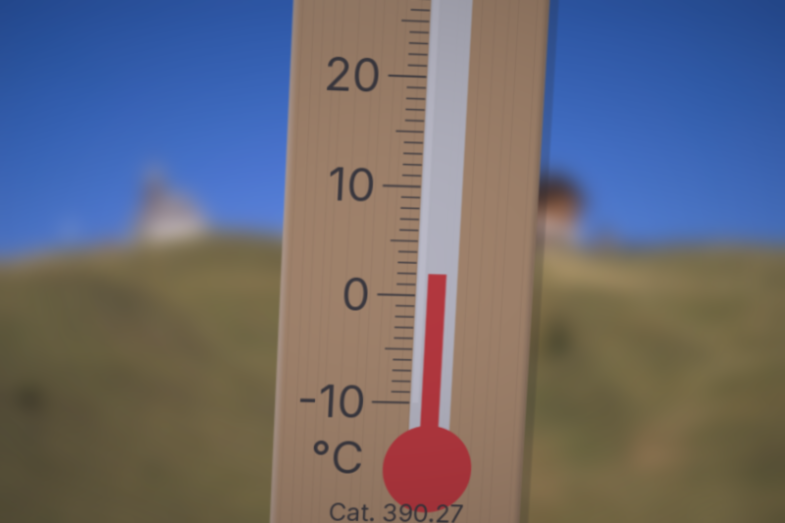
value=2 unit=°C
